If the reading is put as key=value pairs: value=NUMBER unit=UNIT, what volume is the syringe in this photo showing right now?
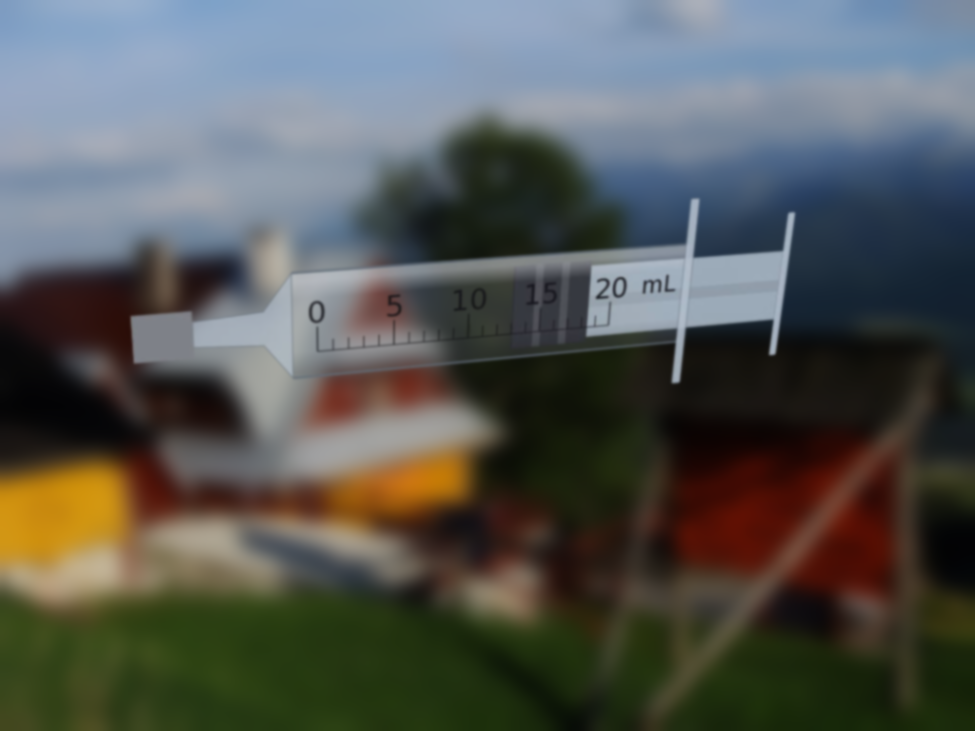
value=13 unit=mL
